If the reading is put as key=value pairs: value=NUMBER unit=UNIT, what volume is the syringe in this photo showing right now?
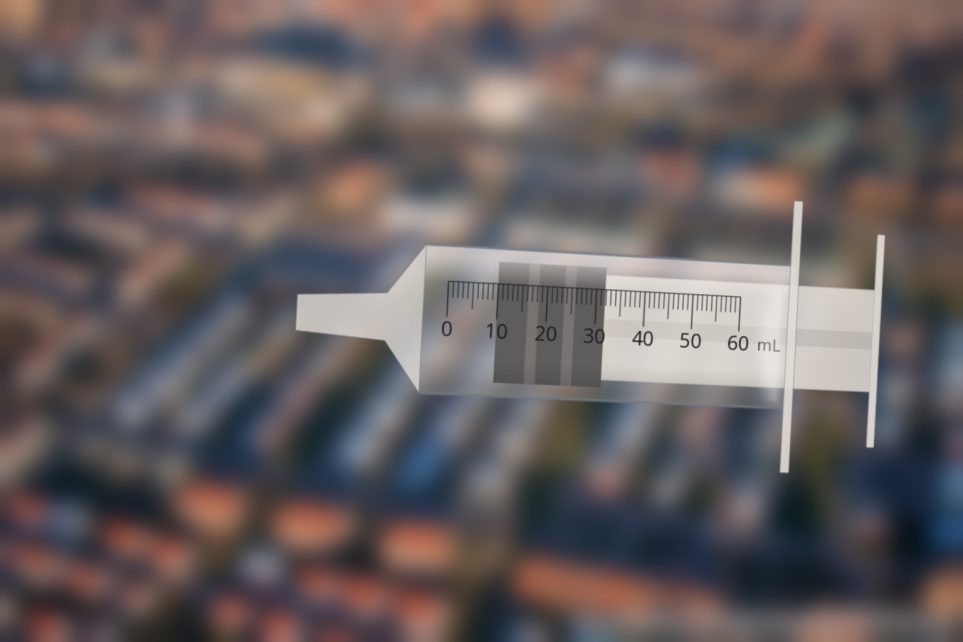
value=10 unit=mL
